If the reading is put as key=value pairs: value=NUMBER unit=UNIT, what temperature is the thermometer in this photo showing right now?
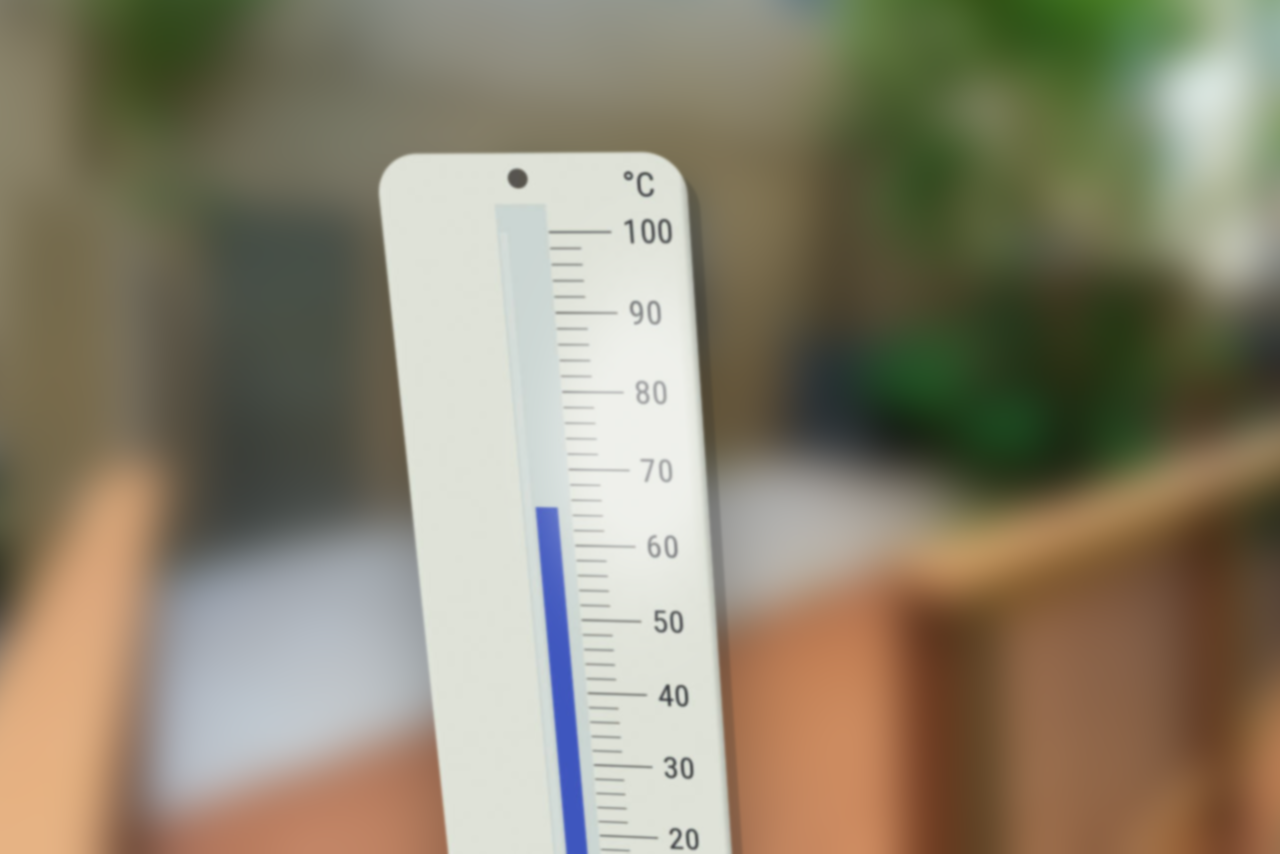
value=65 unit=°C
